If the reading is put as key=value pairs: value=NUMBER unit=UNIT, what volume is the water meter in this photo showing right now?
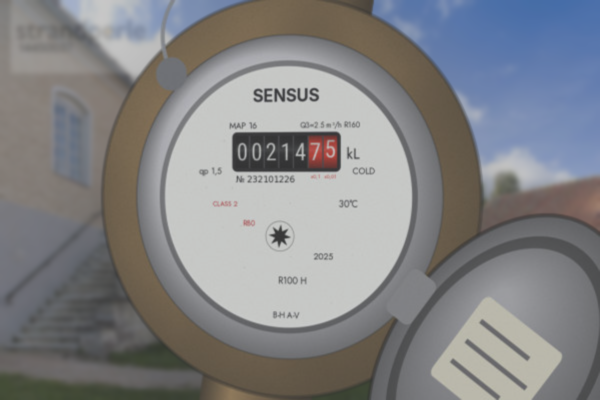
value=214.75 unit=kL
